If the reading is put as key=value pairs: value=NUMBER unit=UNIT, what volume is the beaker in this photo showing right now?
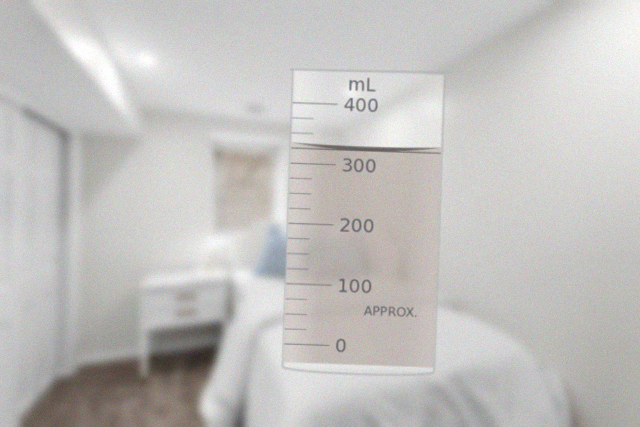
value=325 unit=mL
